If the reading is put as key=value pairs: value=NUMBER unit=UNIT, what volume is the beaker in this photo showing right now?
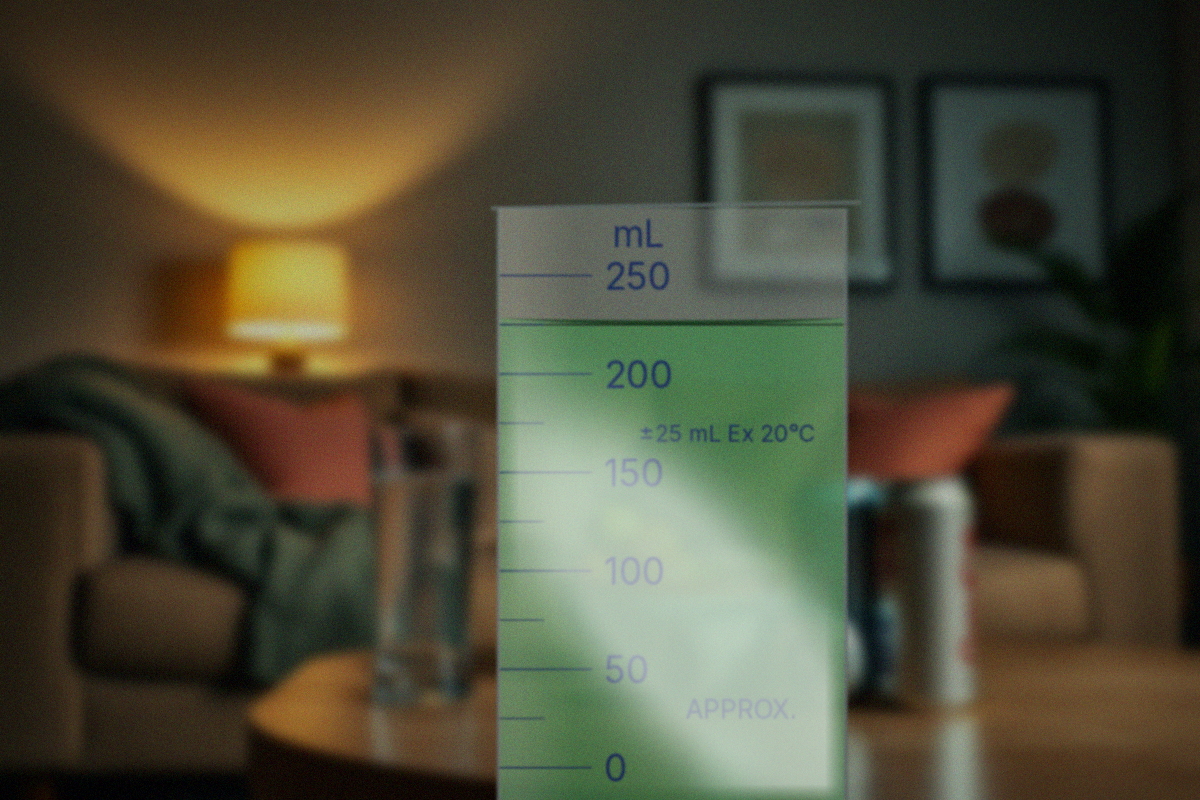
value=225 unit=mL
